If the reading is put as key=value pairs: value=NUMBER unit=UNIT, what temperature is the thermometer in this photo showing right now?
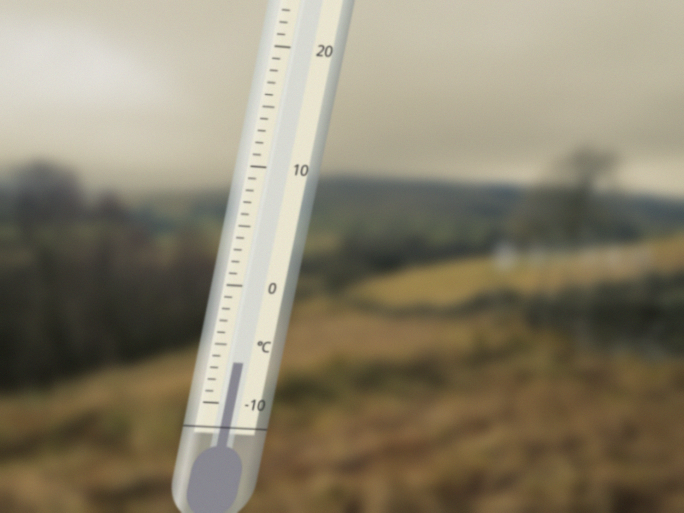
value=-6.5 unit=°C
